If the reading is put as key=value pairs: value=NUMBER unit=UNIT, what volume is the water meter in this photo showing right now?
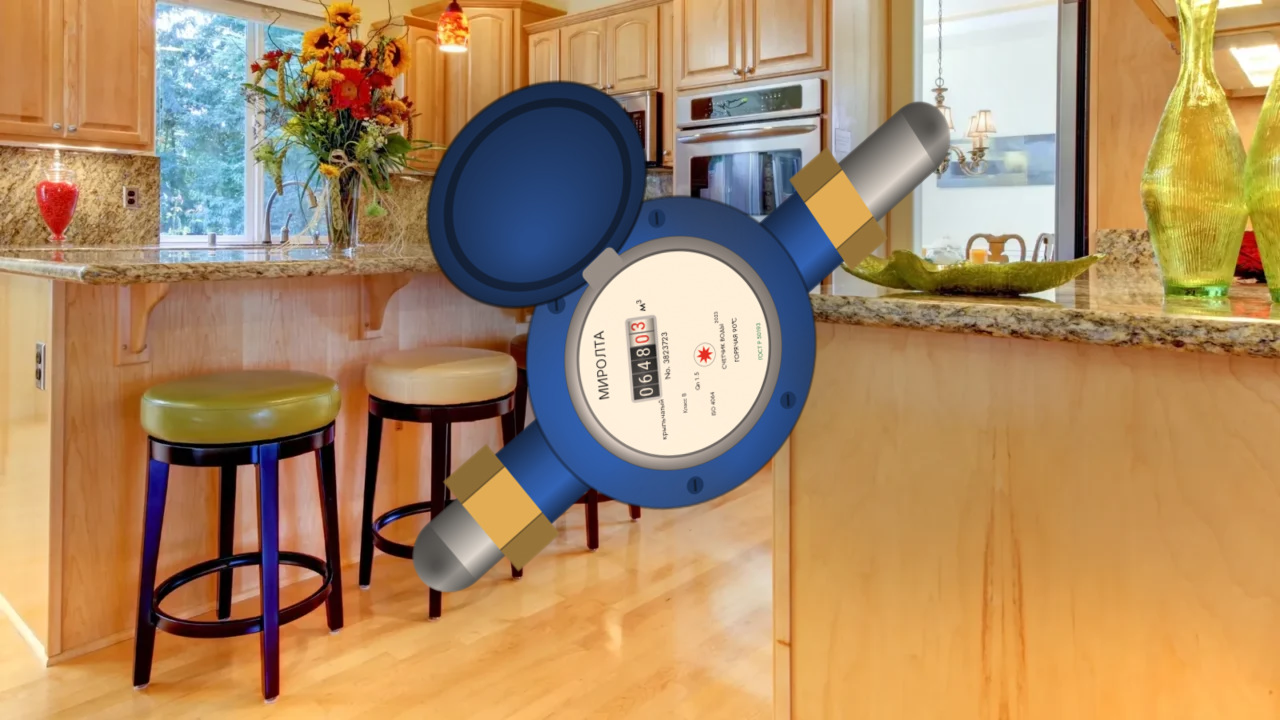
value=648.03 unit=m³
